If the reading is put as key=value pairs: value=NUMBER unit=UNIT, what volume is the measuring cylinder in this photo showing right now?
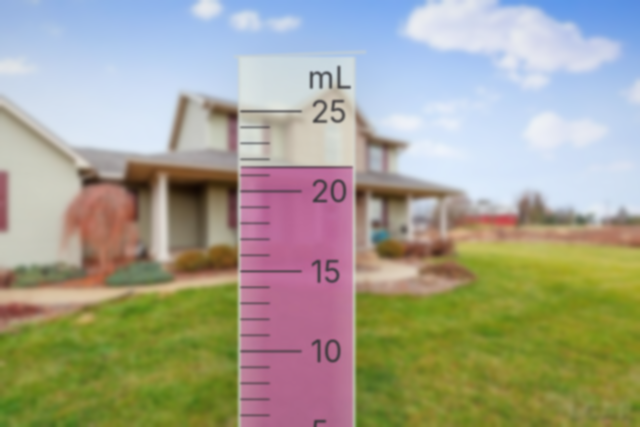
value=21.5 unit=mL
